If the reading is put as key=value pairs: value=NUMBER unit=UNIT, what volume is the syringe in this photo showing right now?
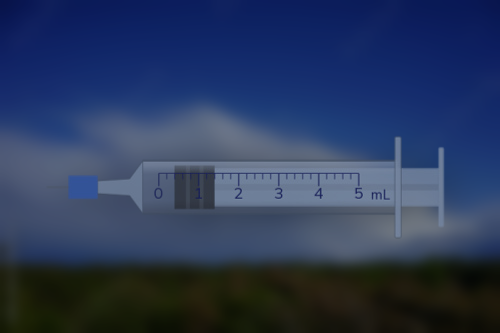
value=0.4 unit=mL
